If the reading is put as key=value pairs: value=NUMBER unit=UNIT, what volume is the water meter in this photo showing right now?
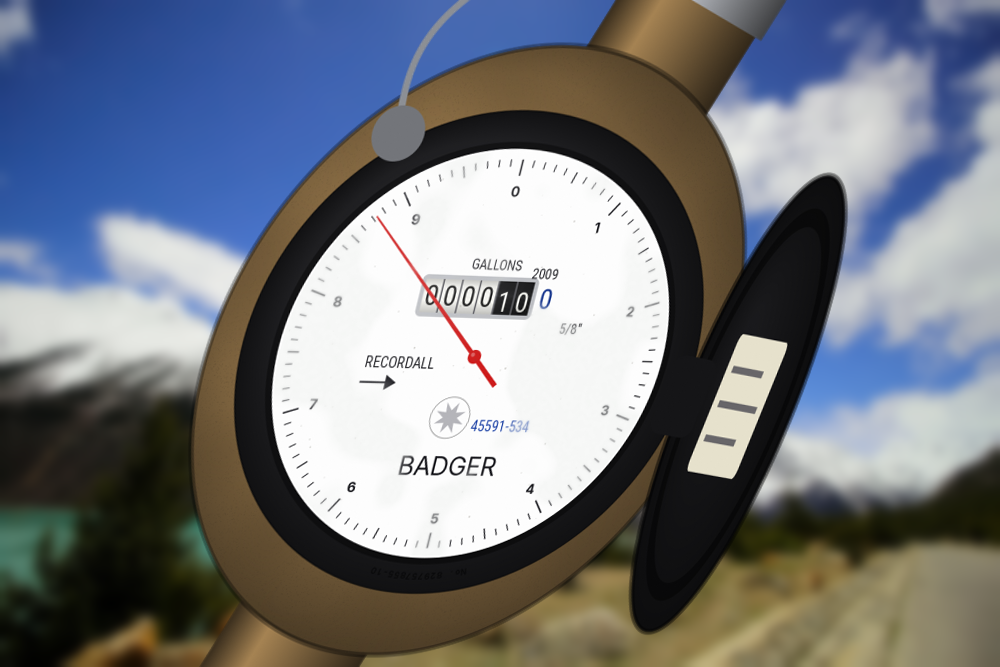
value=98.7 unit=gal
